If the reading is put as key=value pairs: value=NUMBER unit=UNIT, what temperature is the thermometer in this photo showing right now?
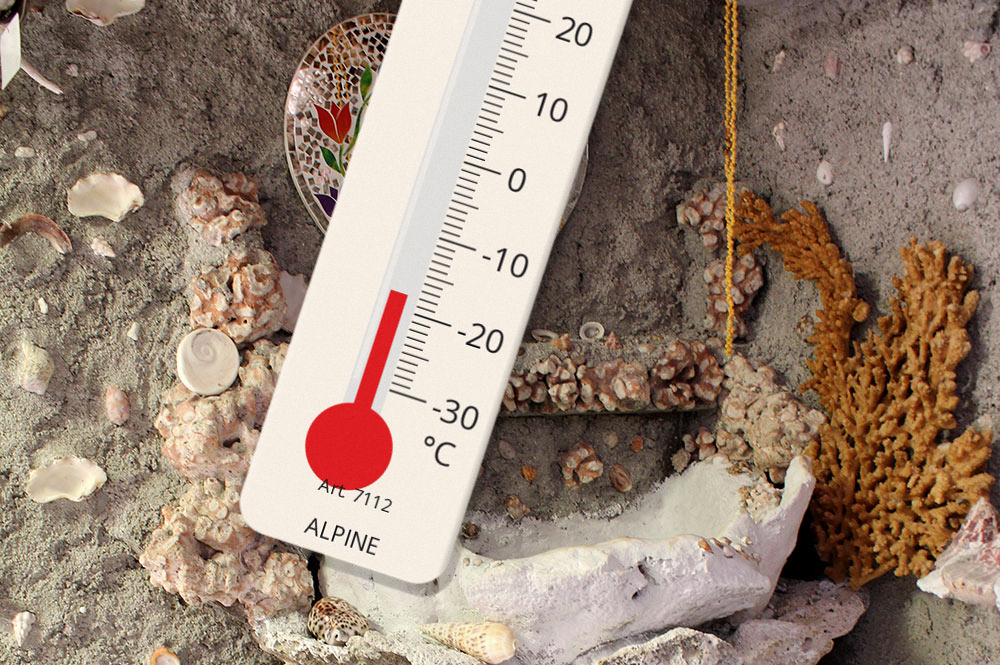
value=-18 unit=°C
